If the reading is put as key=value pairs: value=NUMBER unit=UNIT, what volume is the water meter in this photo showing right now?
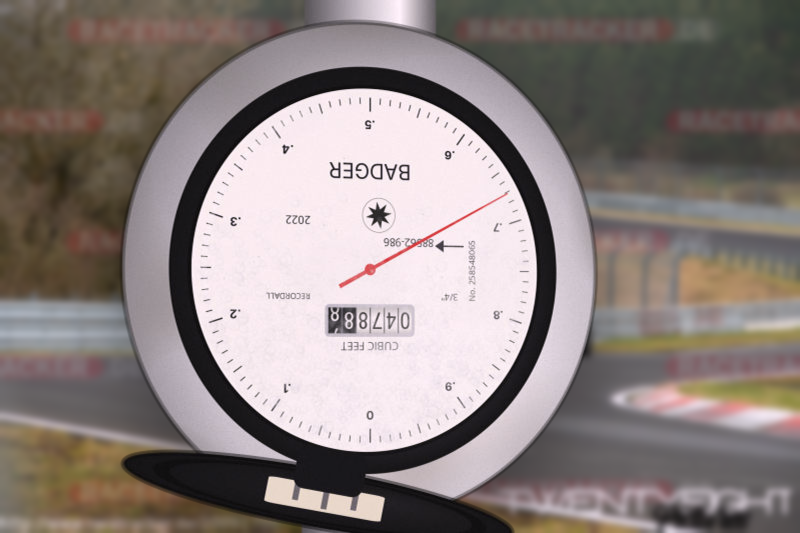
value=47887.67 unit=ft³
